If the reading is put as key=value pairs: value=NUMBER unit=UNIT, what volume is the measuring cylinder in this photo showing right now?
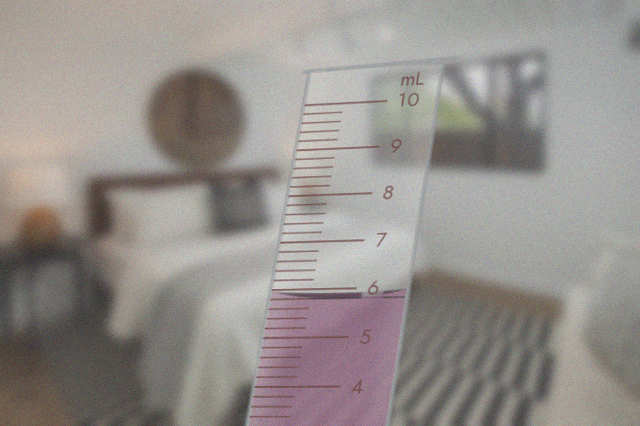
value=5.8 unit=mL
